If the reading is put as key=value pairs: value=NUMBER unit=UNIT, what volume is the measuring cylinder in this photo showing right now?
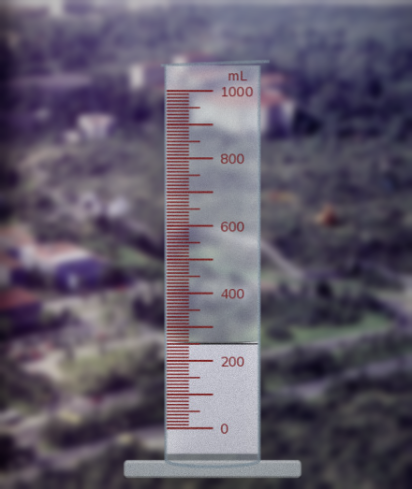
value=250 unit=mL
